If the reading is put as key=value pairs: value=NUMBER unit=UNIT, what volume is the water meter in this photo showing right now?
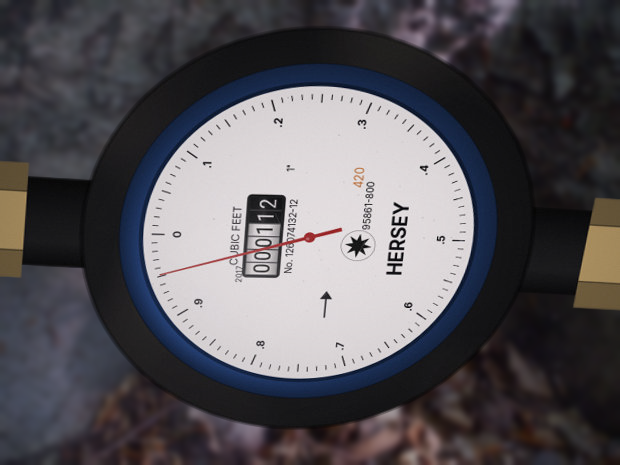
value=111.95 unit=ft³
